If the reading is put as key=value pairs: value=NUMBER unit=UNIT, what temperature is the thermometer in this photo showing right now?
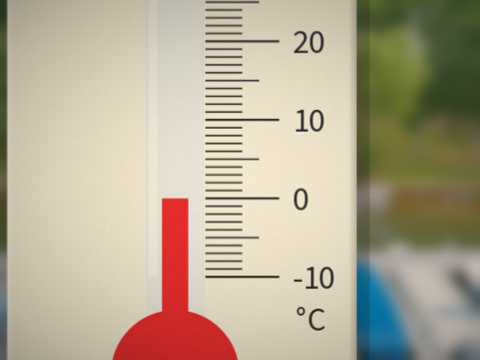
value=0 unit=°C
